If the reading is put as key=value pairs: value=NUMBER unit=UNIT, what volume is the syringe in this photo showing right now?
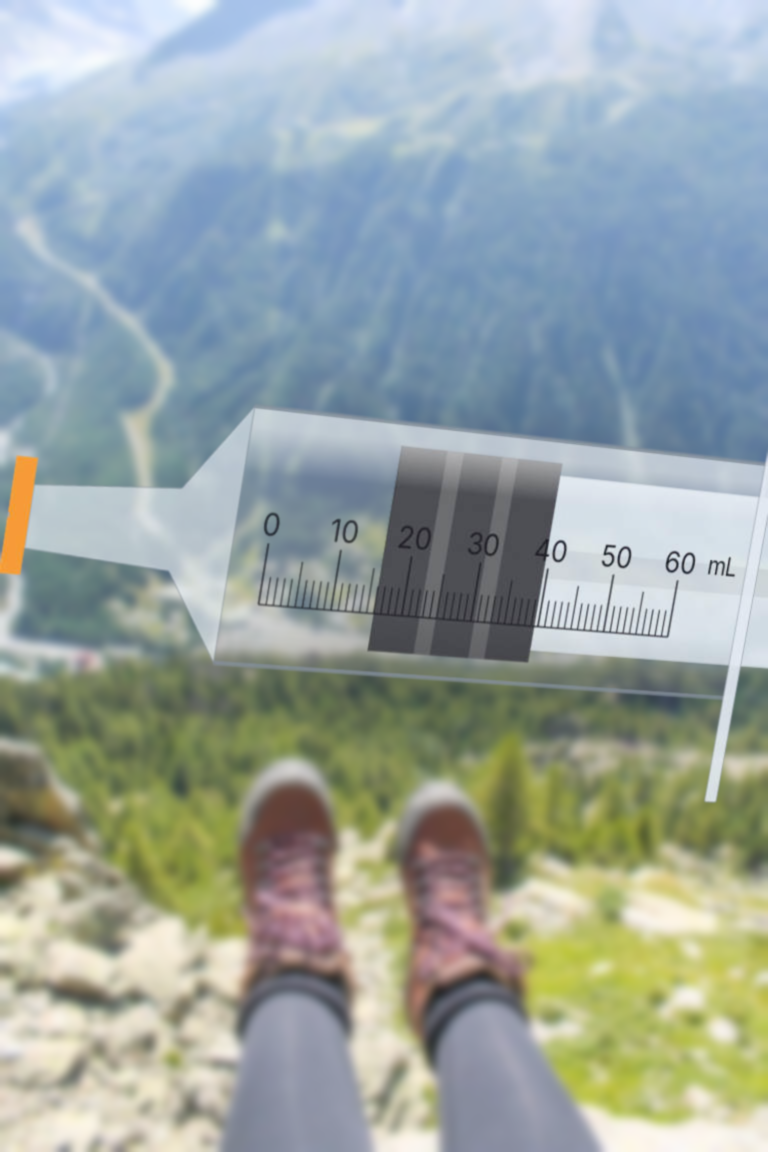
value=16 unit=mL
